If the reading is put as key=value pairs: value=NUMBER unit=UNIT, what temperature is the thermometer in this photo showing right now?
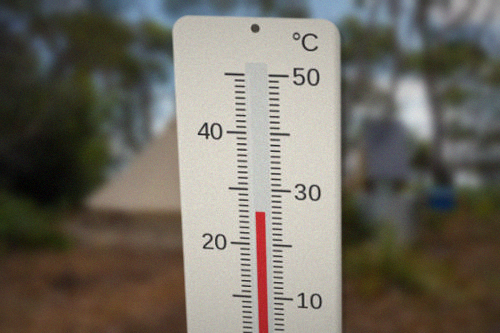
value=26 unit=°C
